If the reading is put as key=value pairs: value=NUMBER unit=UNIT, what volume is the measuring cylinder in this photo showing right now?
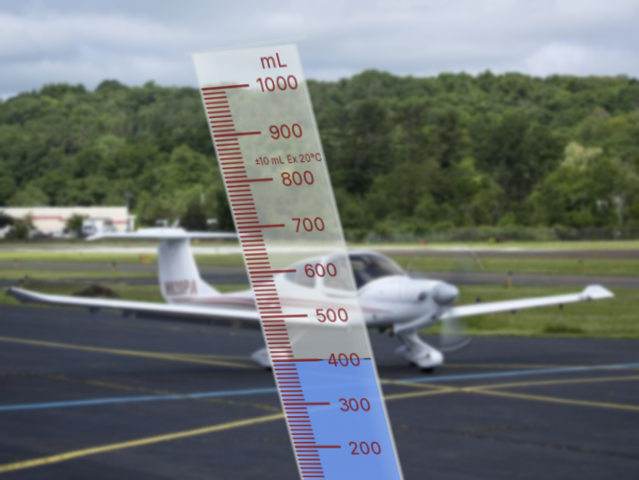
value=400 unit=mL
